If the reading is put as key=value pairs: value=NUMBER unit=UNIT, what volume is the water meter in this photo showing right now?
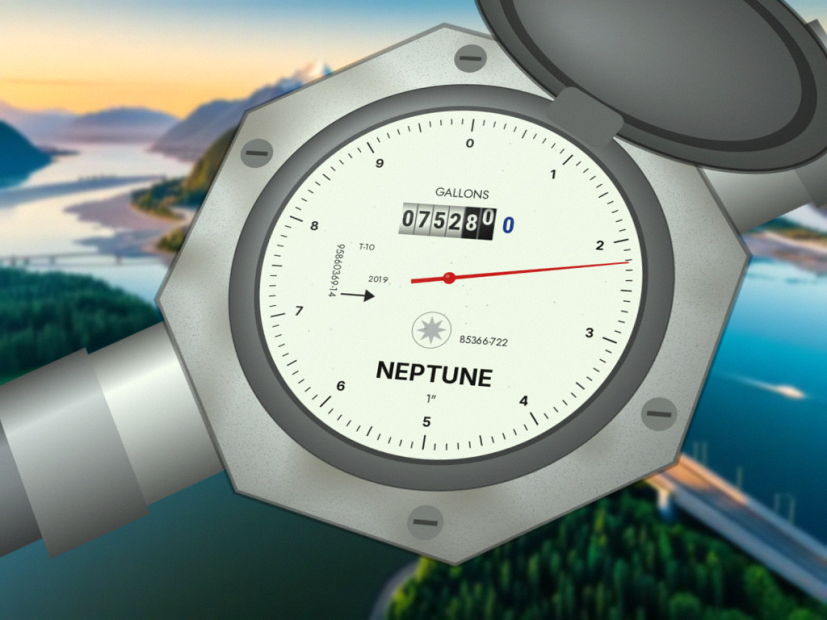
value=752802.2 unit=gal
